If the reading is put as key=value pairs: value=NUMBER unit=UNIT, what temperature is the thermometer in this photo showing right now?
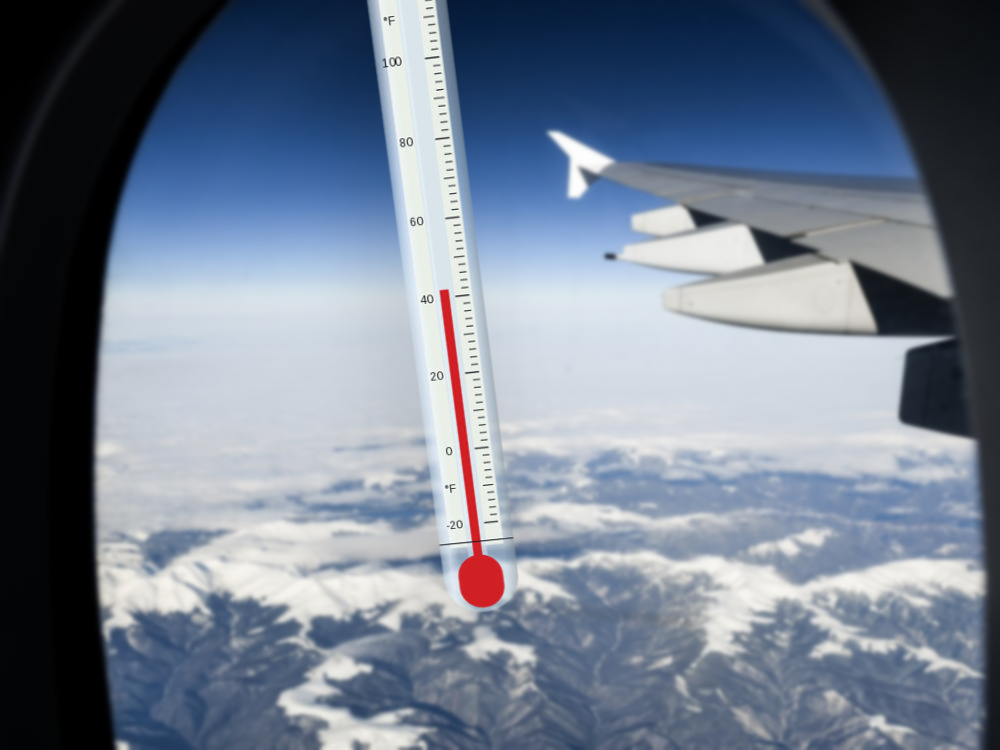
value=42 unit=°F
